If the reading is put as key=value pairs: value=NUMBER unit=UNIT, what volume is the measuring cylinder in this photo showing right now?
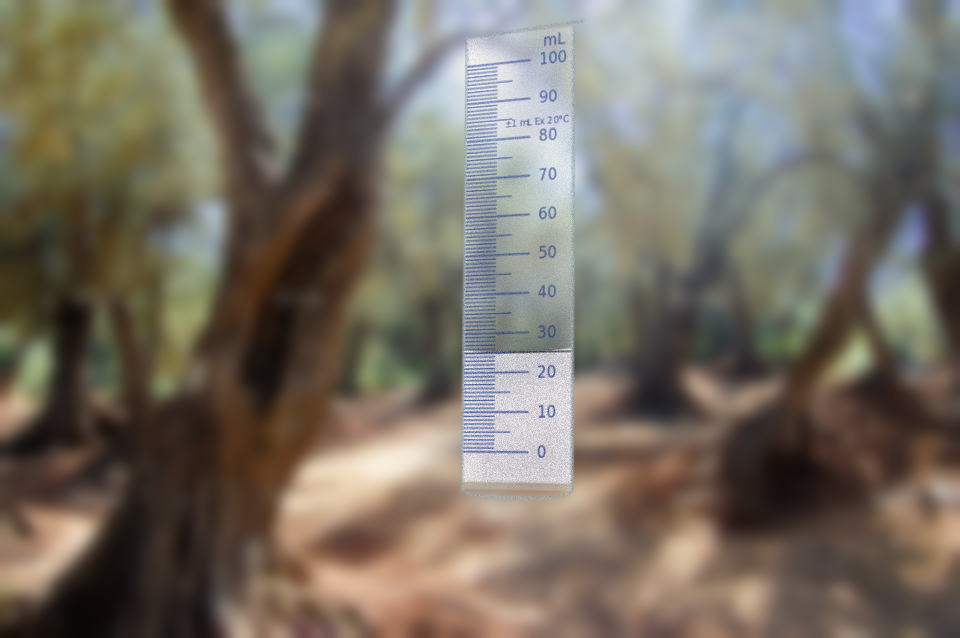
value=25 unit=mL
